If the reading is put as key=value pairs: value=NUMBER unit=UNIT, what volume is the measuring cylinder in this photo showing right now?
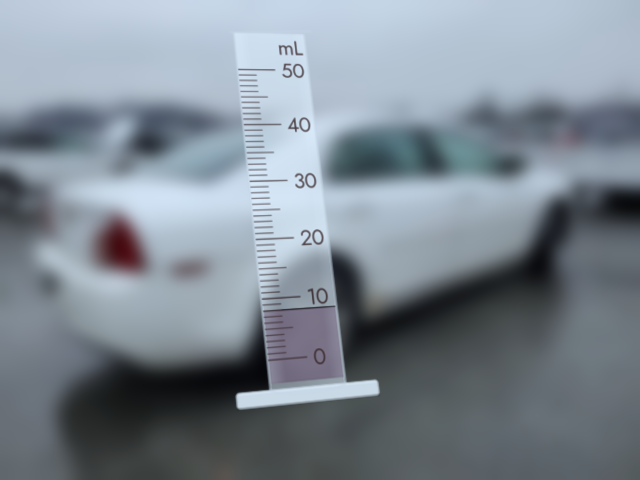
value=8 unit=mL
